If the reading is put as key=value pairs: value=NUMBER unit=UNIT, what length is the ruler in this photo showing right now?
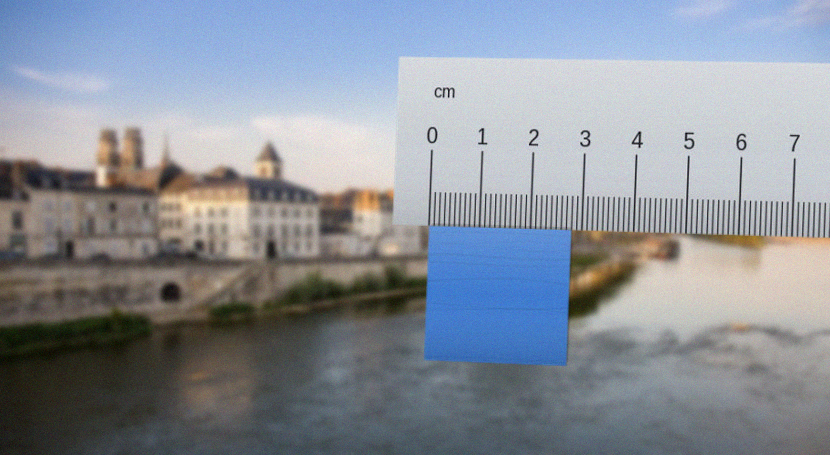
value=2.8 unit=cm
